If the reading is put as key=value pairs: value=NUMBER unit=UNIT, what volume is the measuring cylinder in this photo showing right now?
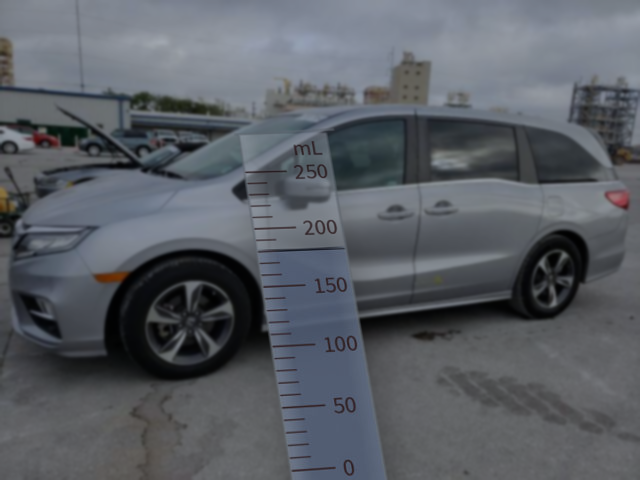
value=180 unit=mL
